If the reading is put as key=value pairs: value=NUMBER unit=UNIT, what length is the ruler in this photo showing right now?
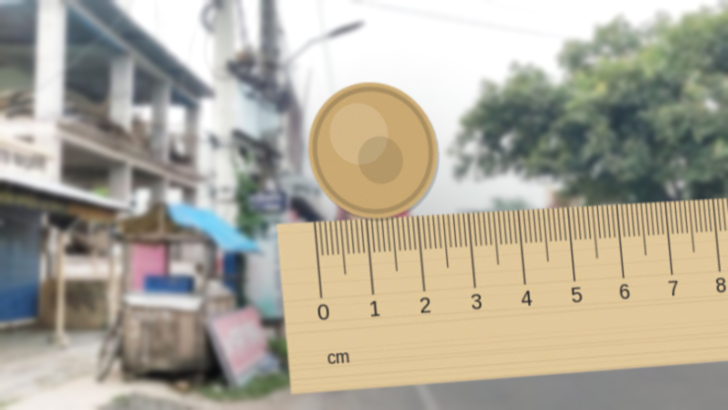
value=2.5 unit=cm
